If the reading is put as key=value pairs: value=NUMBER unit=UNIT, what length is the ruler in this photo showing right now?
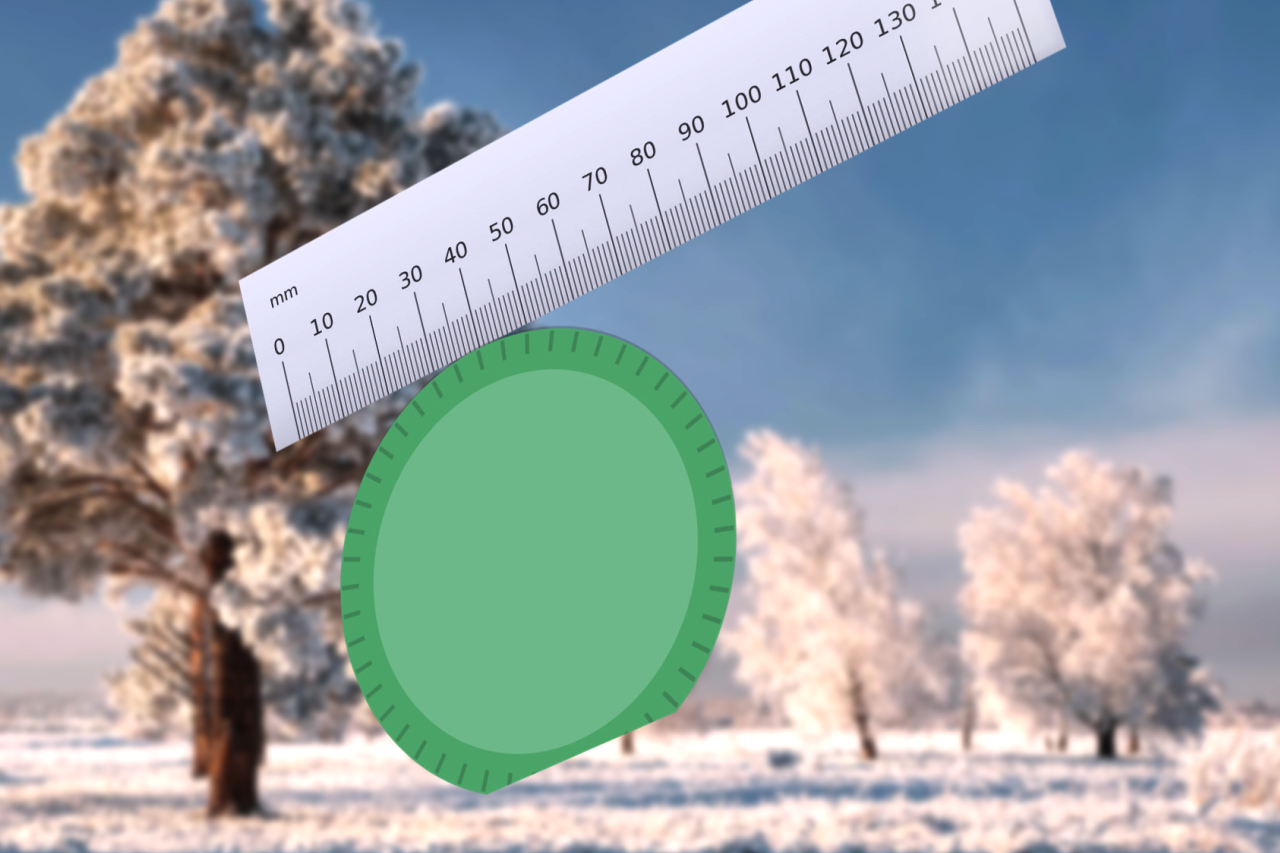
value=79 unit=mm
